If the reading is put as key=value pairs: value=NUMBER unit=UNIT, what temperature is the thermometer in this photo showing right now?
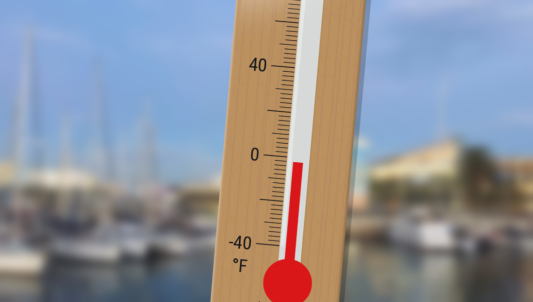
value=-2 unit=°F
